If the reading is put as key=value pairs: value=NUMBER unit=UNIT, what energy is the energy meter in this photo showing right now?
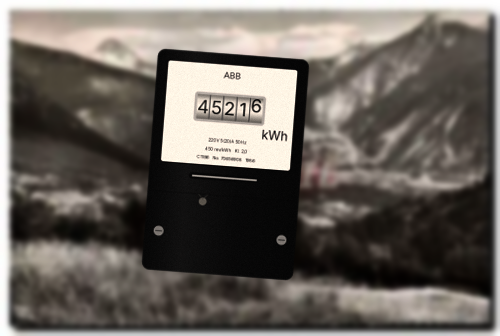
value=45216 unit=kWh
